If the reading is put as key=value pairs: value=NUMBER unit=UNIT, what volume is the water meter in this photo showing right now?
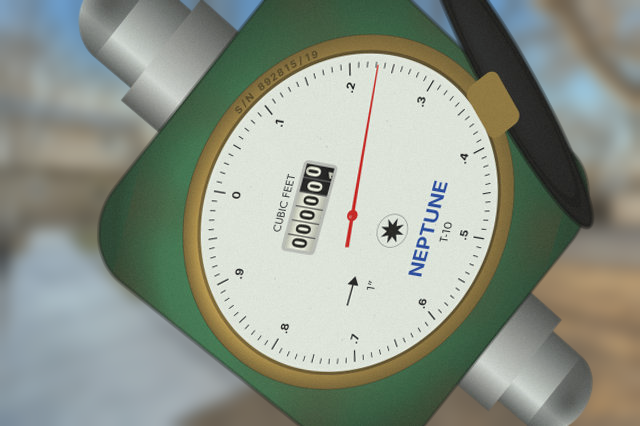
value=0.23 unit=ft³
